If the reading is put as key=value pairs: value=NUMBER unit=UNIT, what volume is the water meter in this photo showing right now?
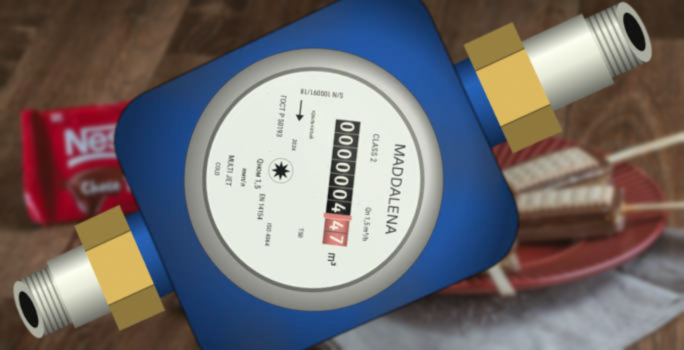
value=4.47 unit=m³
